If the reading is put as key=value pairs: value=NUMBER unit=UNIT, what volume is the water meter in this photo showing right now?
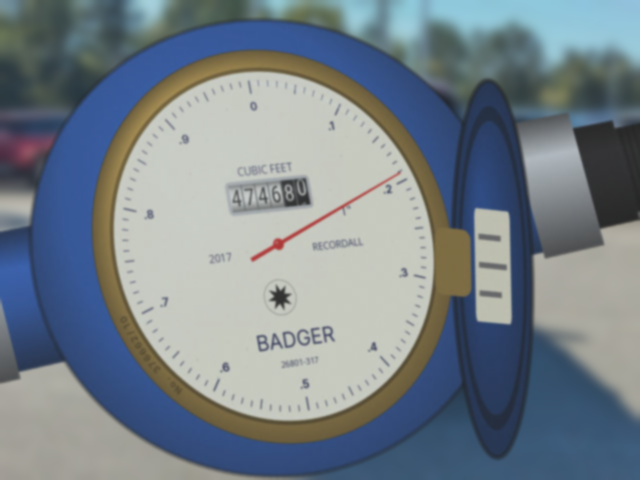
value=474680.19 unit=ft³
